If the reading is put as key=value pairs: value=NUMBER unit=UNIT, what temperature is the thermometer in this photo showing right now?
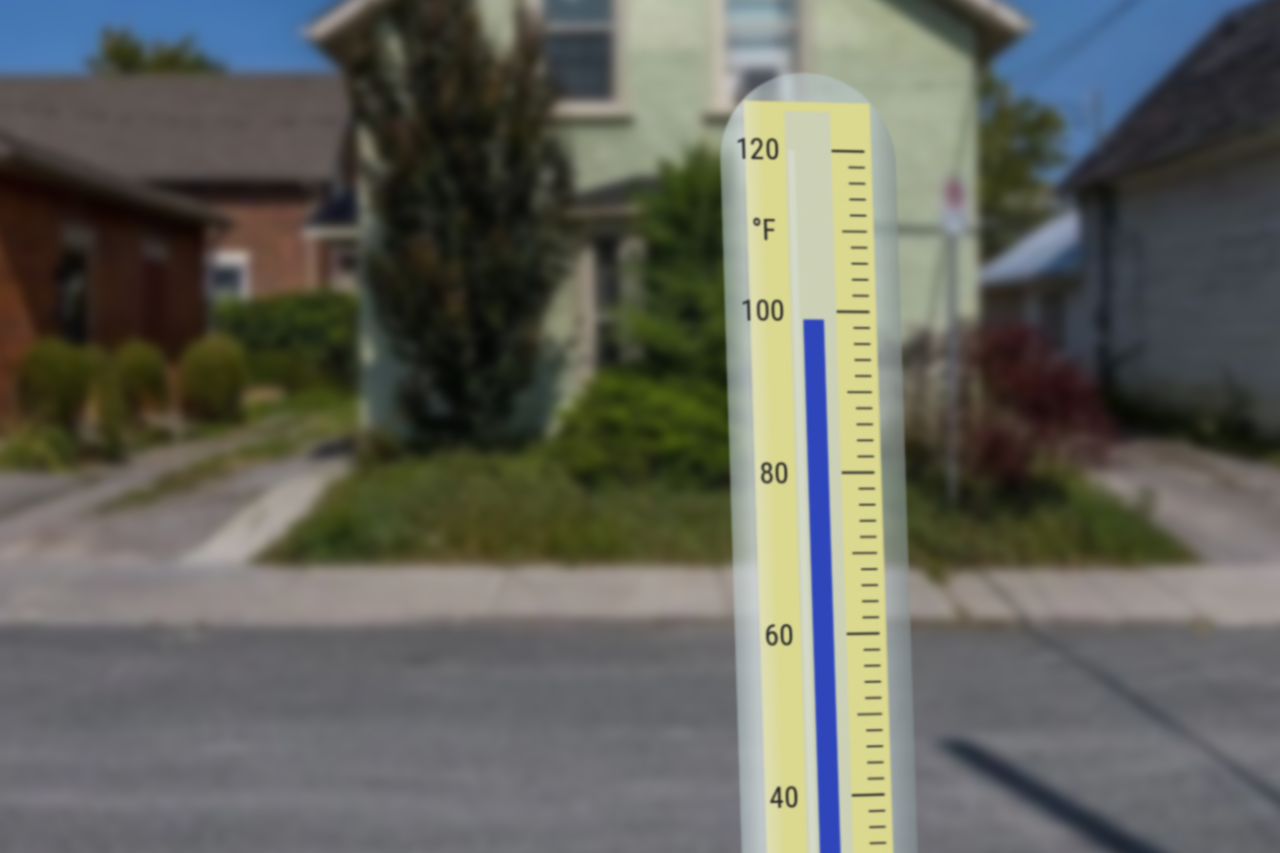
value=99 unit=°F
